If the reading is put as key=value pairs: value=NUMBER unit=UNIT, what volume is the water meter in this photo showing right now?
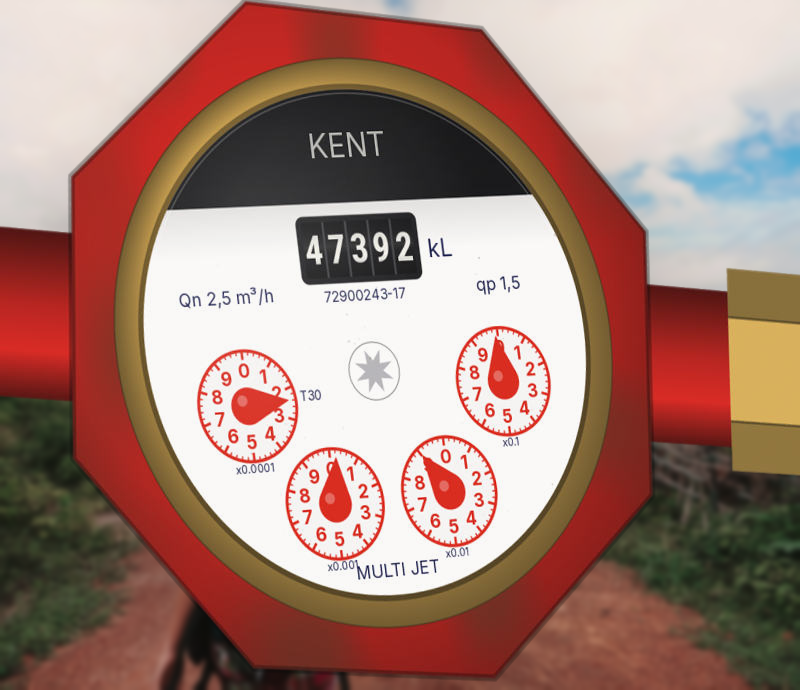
value=47391.9902 unit=kL
